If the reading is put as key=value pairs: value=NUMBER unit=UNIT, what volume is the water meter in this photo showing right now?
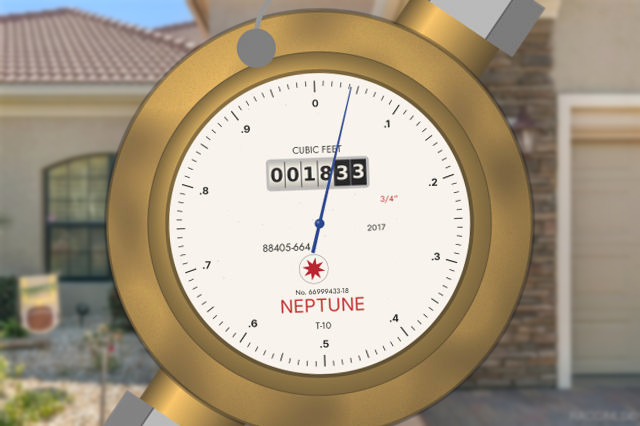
value=1833.04 unit=ft³
